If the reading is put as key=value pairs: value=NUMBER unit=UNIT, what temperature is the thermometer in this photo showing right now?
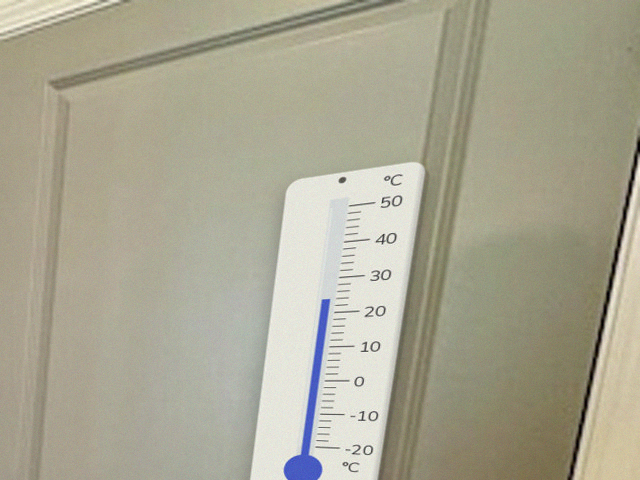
value=24 unit=°C
